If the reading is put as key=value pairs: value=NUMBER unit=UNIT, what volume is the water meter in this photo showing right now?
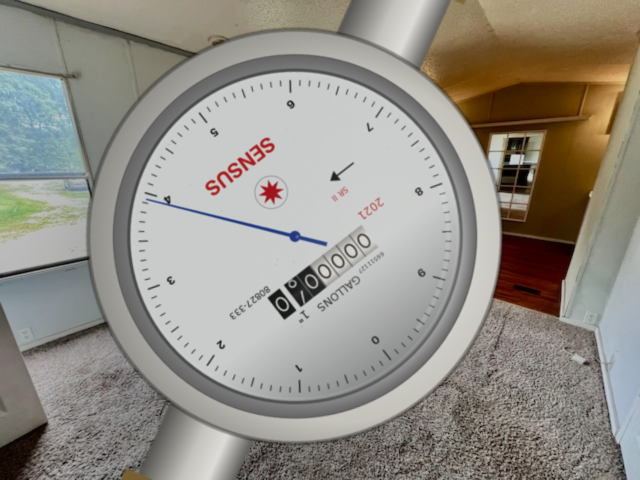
value=73.9 unit=gal
